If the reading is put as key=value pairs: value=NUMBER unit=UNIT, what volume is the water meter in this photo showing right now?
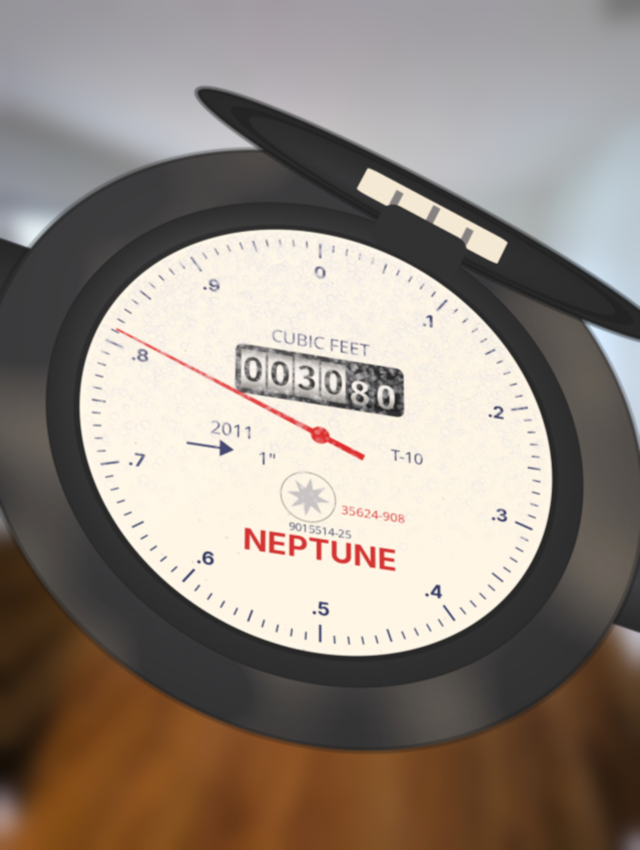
value=3079.81 unit=ft³
